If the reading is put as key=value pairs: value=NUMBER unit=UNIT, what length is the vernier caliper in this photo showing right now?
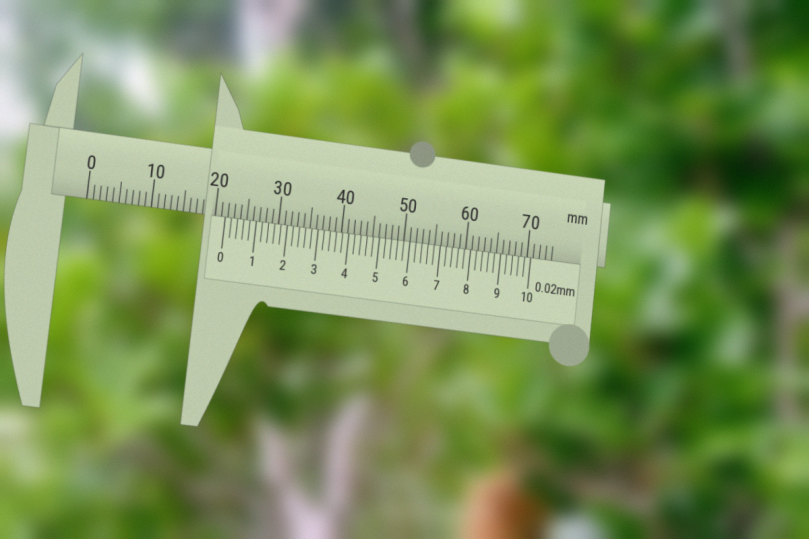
value=21.6 unit=mm
